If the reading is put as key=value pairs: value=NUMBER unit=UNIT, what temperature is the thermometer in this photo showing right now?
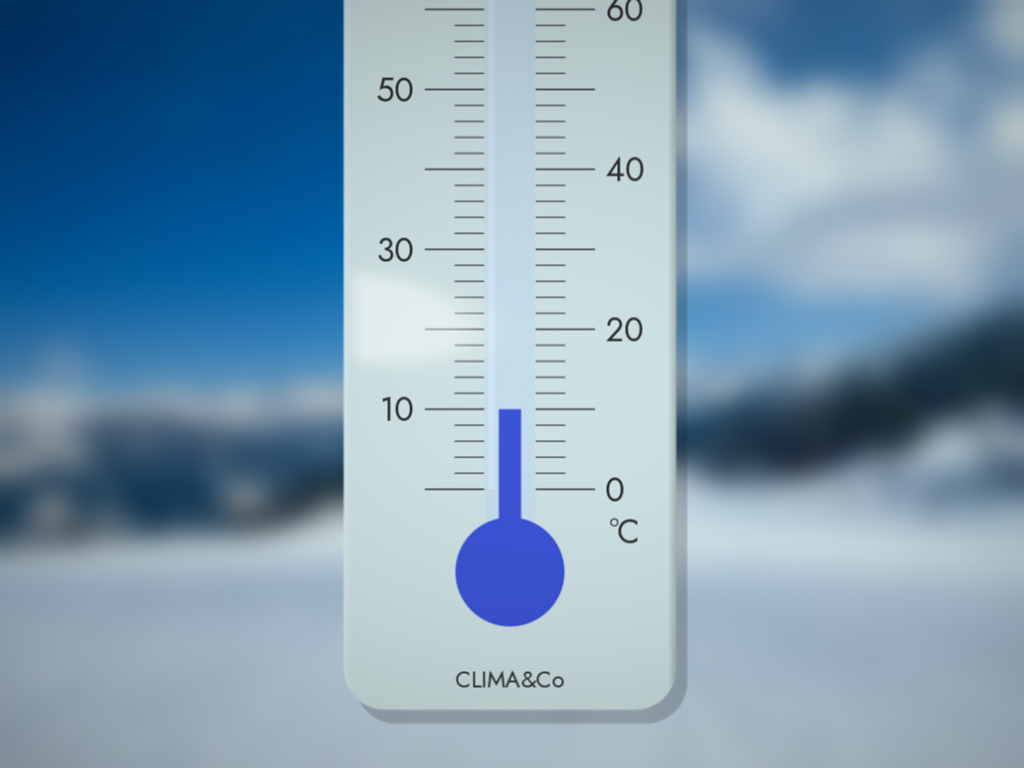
value=10 unit=°C
